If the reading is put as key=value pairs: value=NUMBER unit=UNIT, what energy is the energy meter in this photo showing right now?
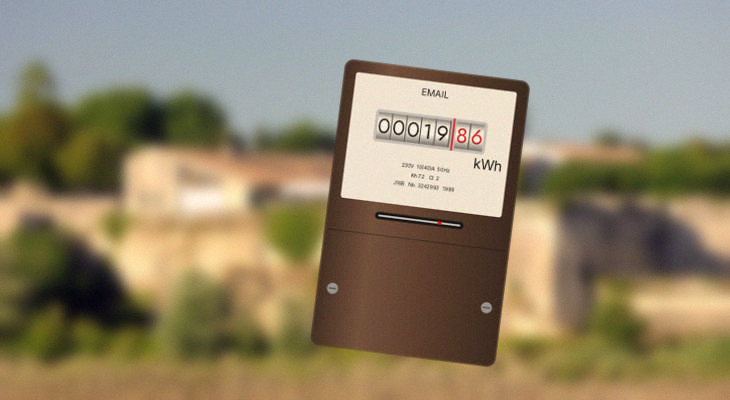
value=19.86 unit=kWh
